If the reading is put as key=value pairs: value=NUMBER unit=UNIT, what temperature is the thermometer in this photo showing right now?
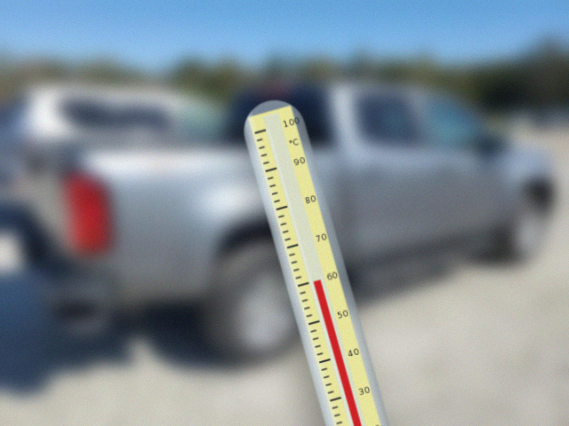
value=60 unit=°C
